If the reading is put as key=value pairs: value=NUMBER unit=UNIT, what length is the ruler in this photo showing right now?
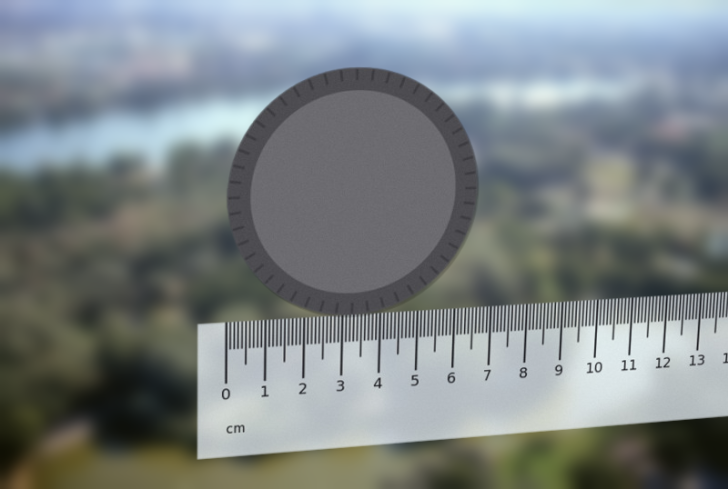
value=6.5 unit=cm
